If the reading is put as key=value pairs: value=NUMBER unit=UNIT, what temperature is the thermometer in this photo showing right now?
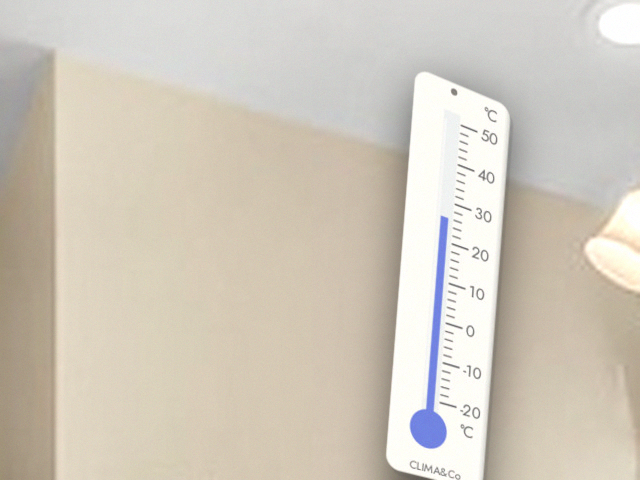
value=26 unit=°C
